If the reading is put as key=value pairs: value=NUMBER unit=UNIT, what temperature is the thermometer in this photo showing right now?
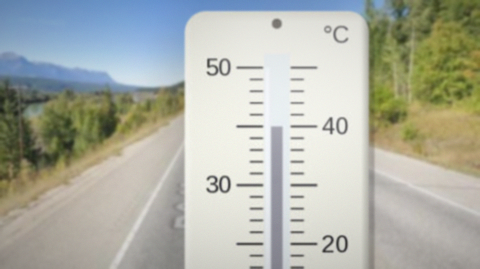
value=40 unit=°C
